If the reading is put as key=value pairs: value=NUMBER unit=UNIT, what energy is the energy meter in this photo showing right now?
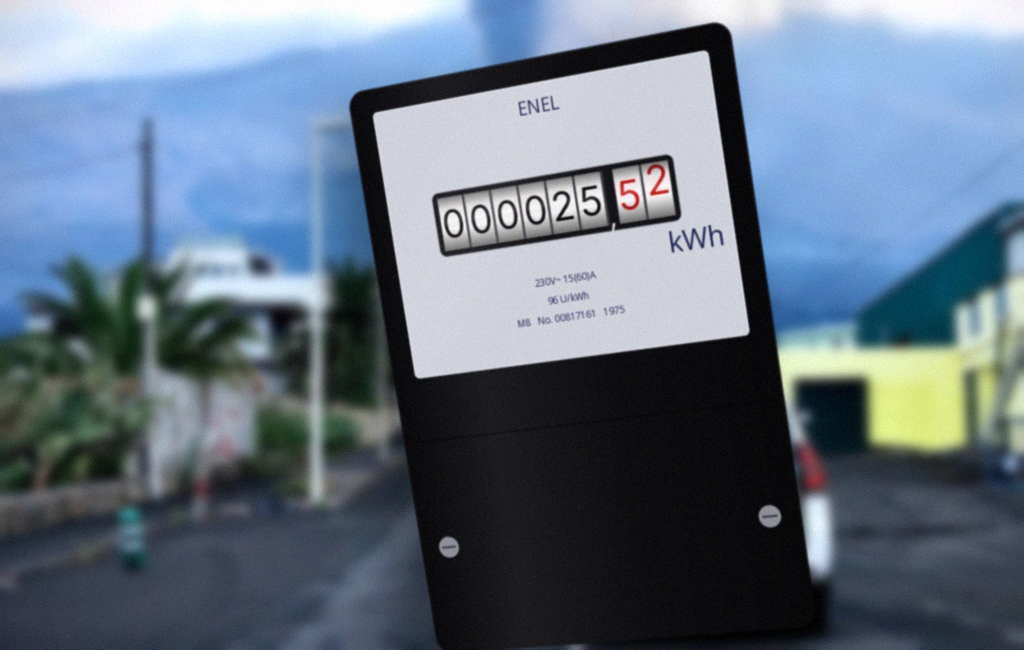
value=25.52 unit=kWh
